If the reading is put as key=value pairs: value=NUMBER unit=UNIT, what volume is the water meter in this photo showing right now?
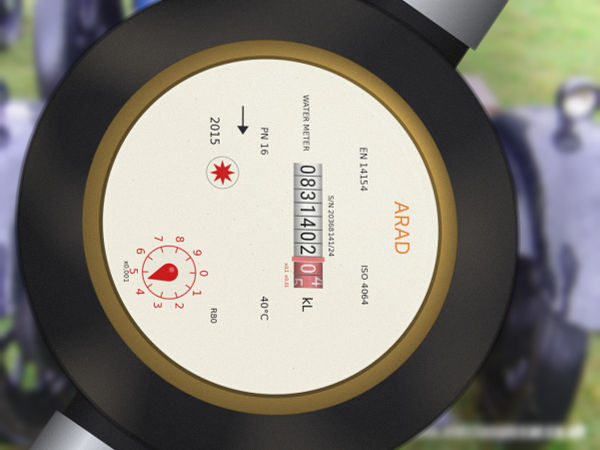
value=831402.044 unit=kL
